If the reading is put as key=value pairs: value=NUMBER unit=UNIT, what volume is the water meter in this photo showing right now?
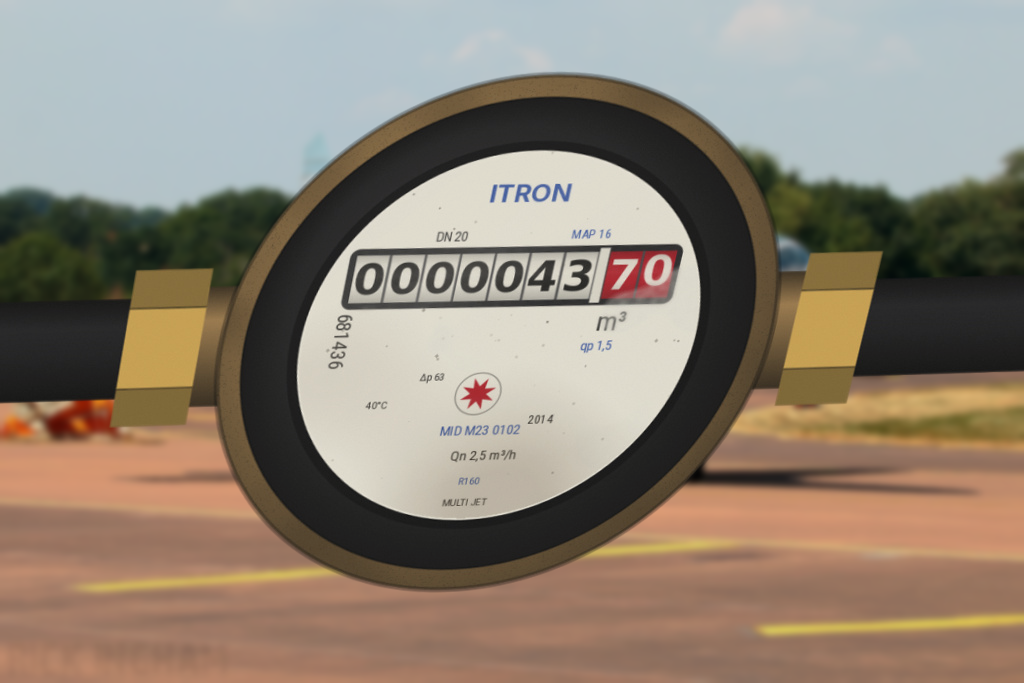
value=43.70 unit=m³
